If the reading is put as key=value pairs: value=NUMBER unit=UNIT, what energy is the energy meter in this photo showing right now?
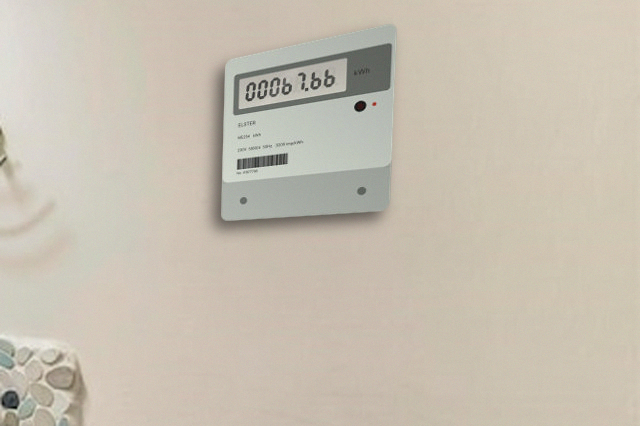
value=67.66 unit=kWh
